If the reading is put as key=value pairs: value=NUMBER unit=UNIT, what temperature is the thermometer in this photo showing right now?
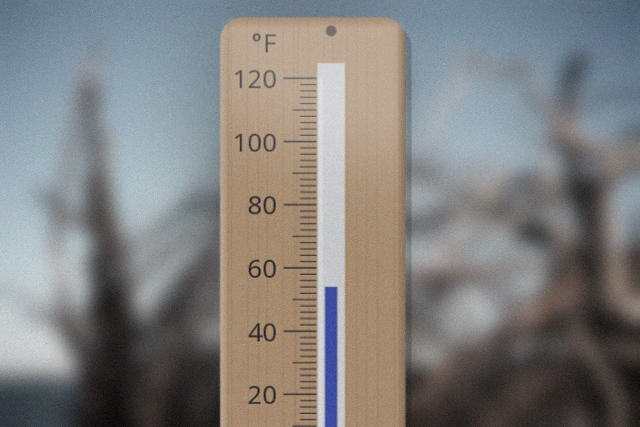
value=54 unit=°F
